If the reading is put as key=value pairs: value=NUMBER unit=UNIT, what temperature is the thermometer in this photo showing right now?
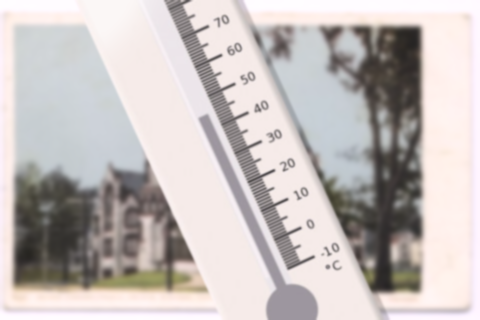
value=45 unit=°C
